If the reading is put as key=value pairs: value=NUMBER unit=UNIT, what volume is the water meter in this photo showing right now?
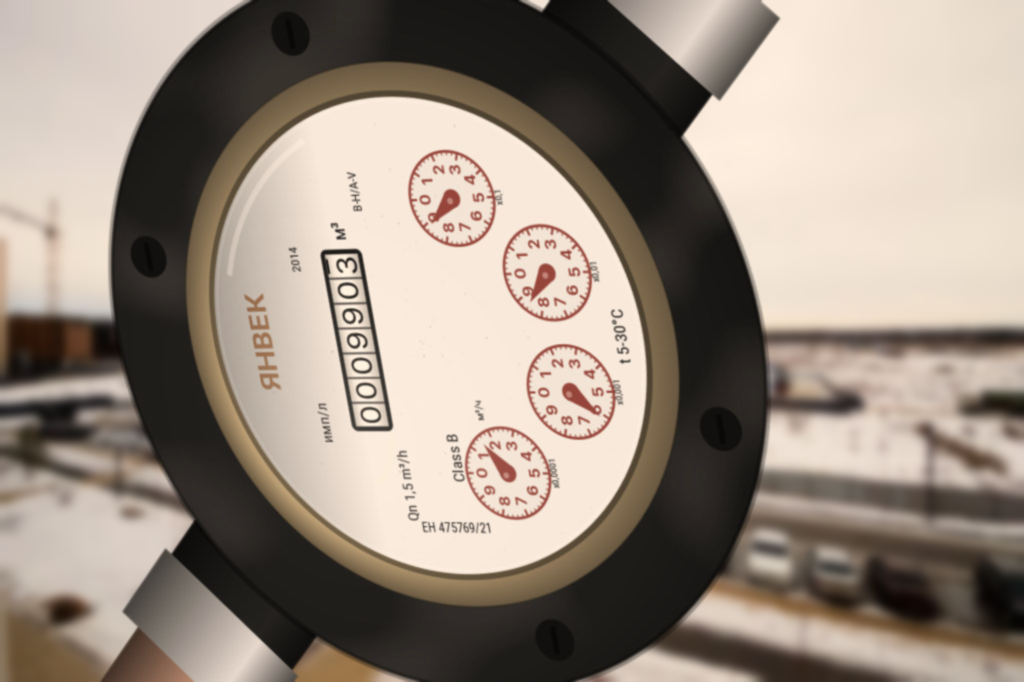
value=9902.8861 unit=m³
